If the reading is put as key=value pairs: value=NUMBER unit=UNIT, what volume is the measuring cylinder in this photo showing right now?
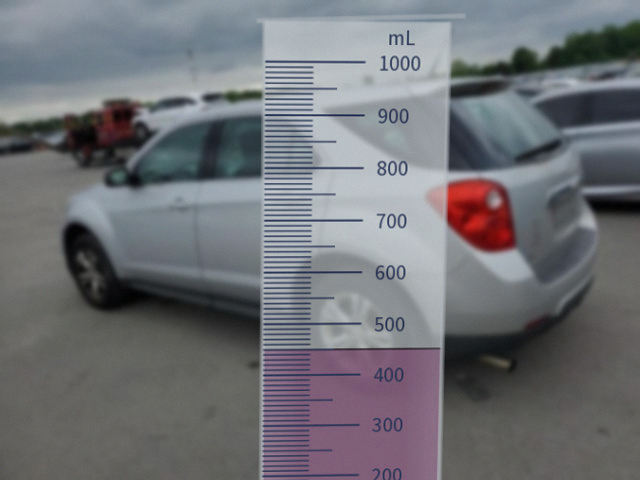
value=450 unit=mL
